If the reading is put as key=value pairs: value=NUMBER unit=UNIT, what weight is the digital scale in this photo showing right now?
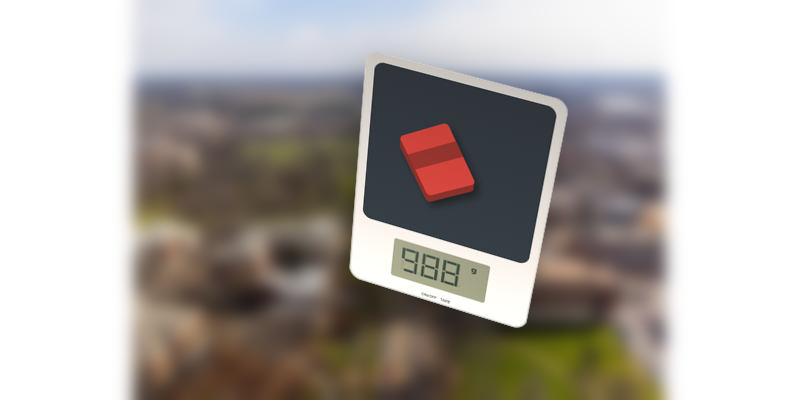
value=988 unit=g
